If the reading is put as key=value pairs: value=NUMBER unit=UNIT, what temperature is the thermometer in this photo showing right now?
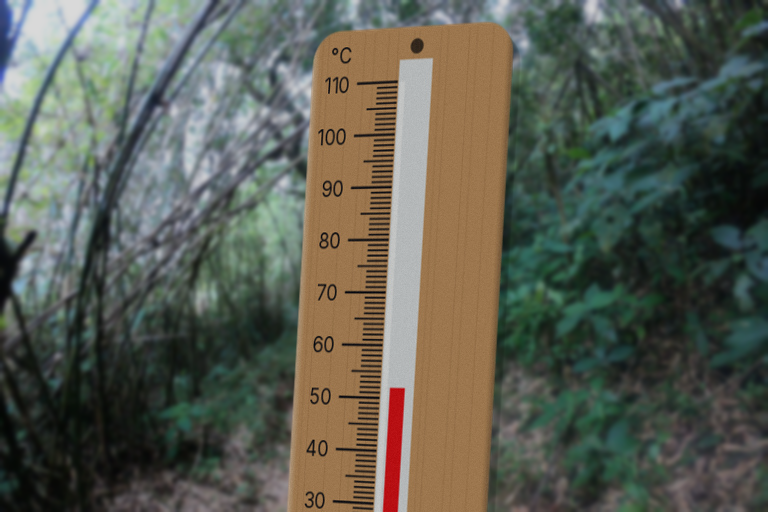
value=52 unit=°C
